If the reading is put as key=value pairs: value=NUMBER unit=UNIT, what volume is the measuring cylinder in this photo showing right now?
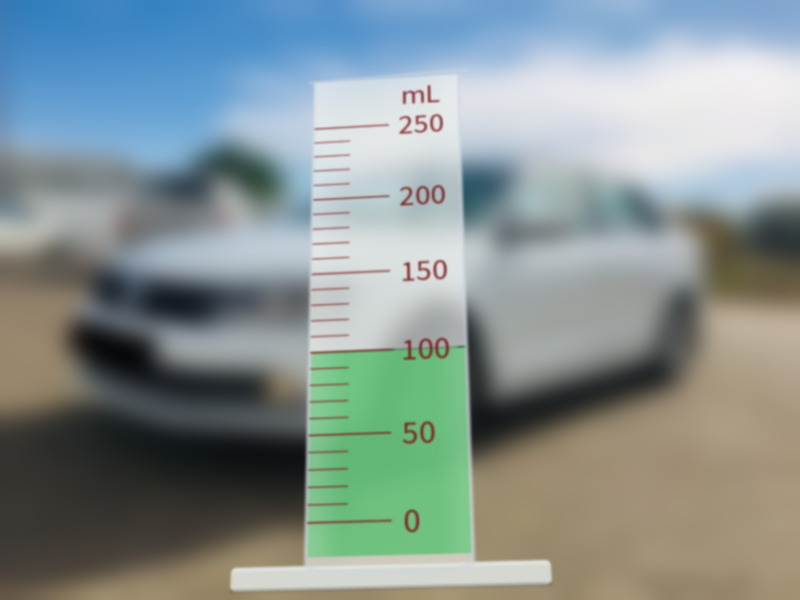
value=100 unit=mL
